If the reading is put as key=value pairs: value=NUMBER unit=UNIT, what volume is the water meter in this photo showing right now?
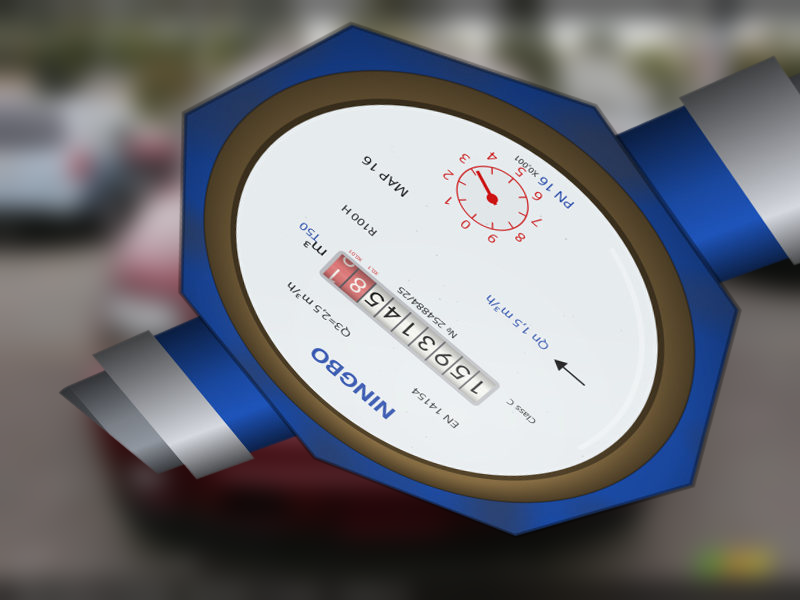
value=1593145.813 unit=m³
